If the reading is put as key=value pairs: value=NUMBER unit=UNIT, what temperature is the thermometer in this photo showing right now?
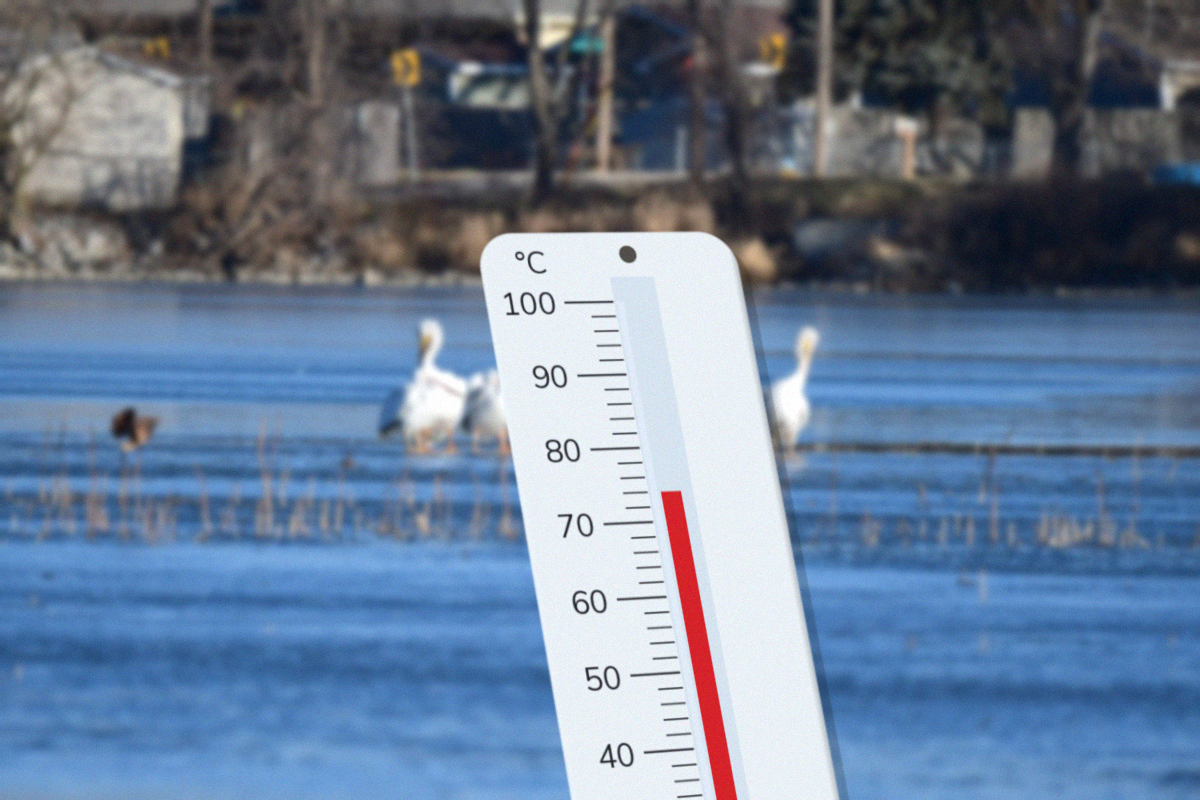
value=74 unit=°C
